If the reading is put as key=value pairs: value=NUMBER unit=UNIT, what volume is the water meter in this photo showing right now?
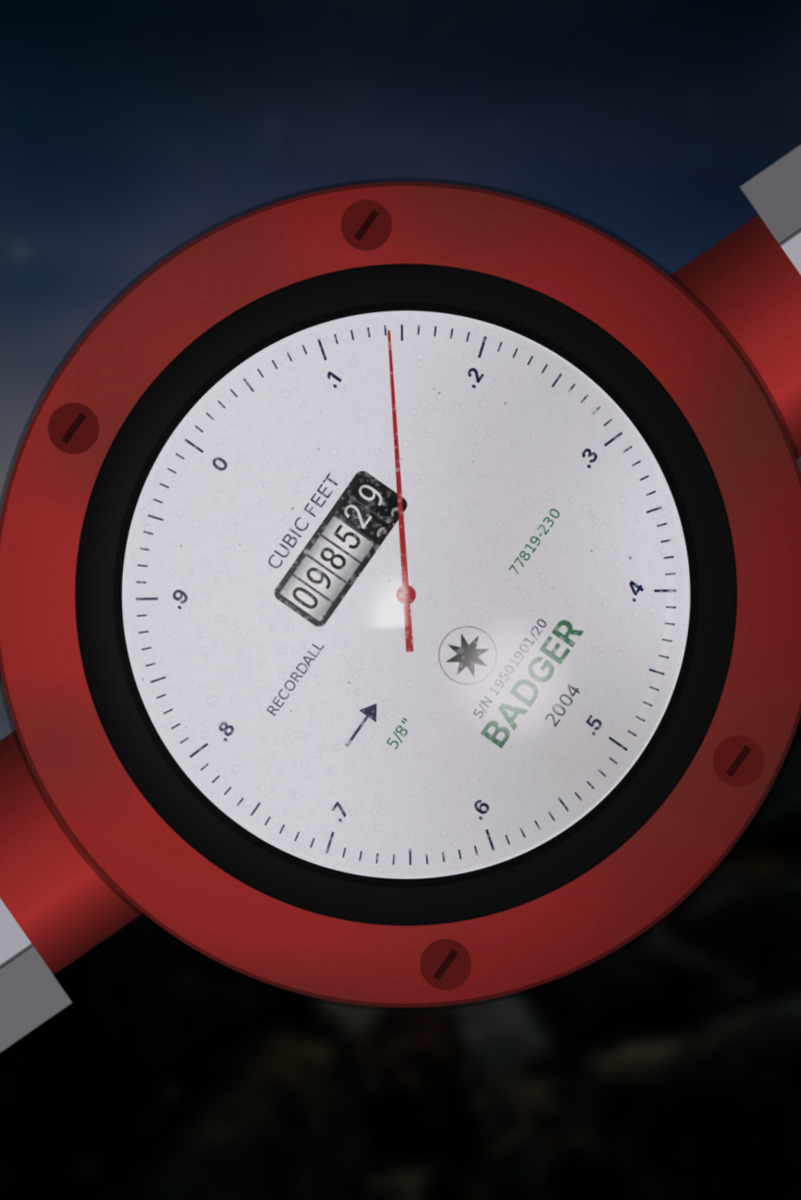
value=98529.14 unit=ft³
